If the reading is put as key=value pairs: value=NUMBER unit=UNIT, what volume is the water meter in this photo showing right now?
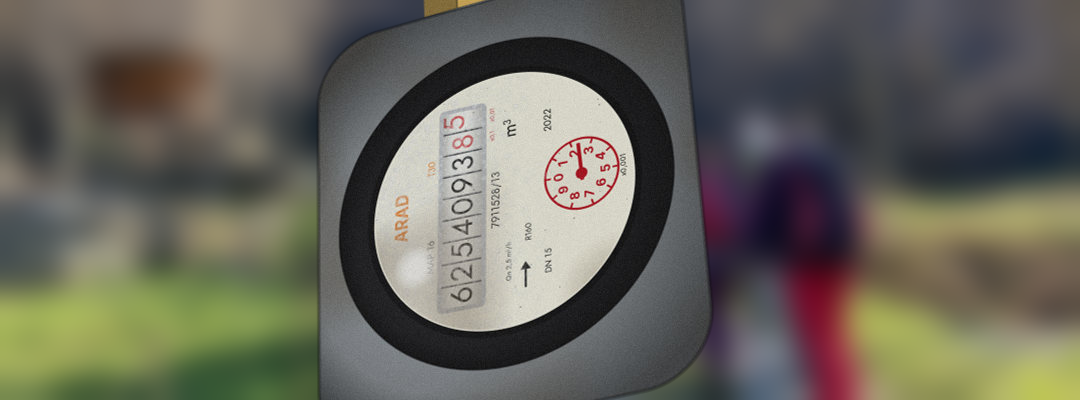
value=6254093.852 unit=m³
